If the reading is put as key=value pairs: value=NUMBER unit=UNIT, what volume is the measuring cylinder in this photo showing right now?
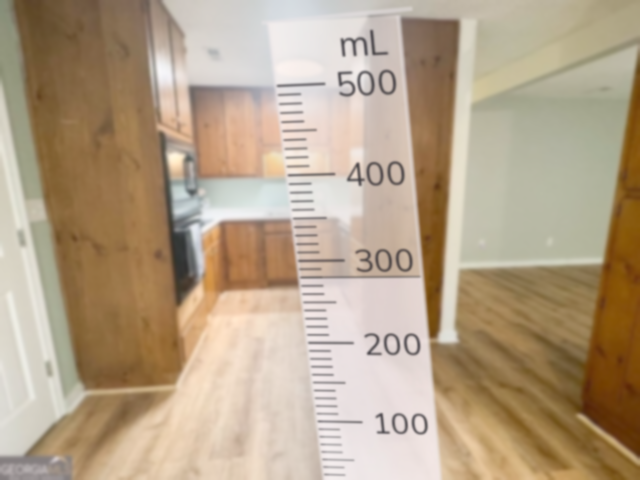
value=280 unit=mL
